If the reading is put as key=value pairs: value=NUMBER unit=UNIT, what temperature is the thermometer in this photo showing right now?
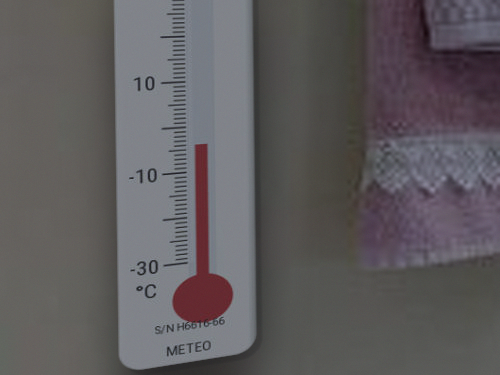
value=-4 unit=°C
